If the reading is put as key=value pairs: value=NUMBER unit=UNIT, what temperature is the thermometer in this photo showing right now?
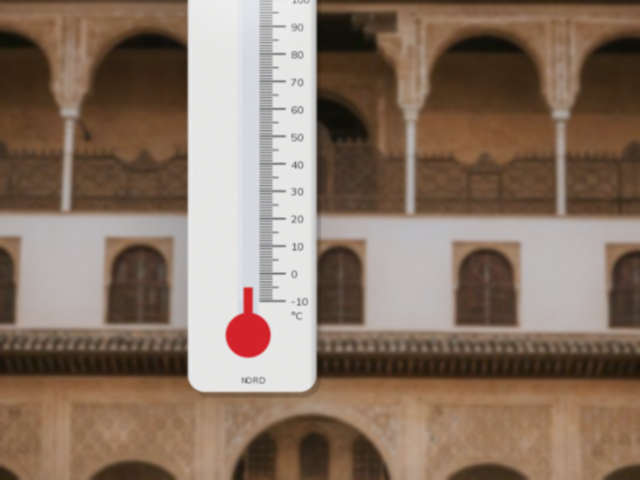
value=-5 unit=°C
